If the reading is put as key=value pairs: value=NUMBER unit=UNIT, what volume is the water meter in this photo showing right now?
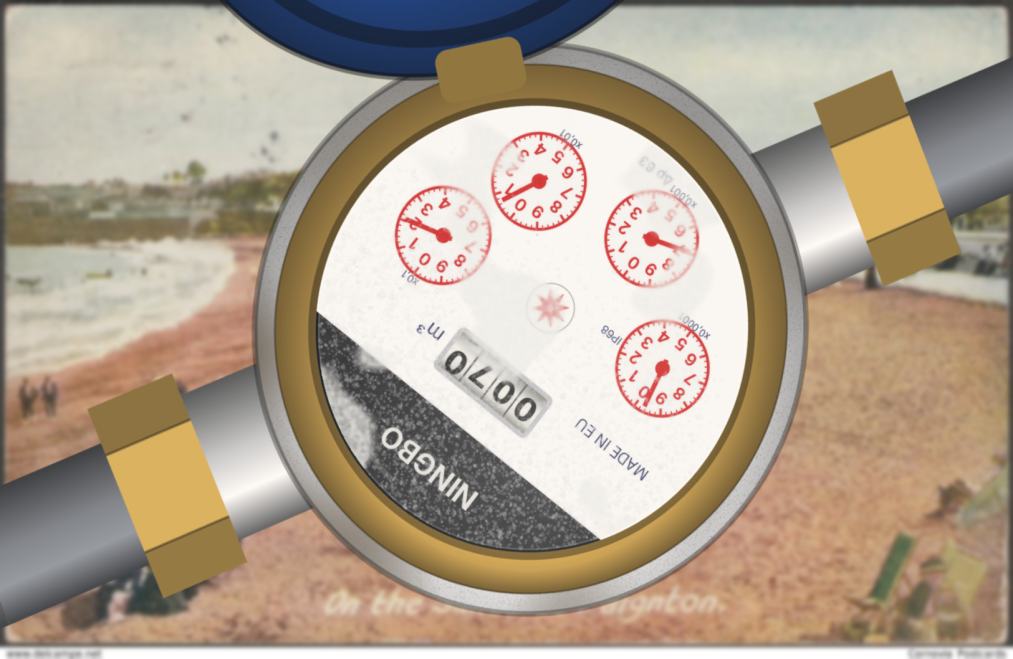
value=70.2069 unit=m³
